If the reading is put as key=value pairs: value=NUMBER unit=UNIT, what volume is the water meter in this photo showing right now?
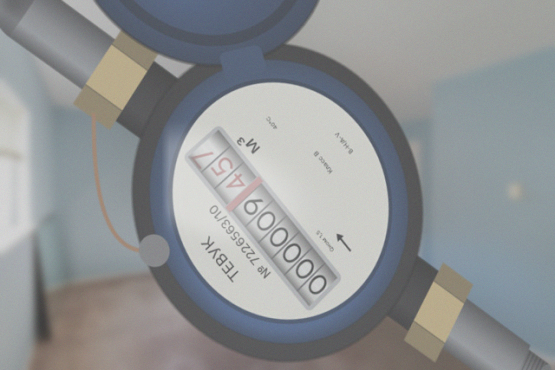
value=9.457 unit=m³
